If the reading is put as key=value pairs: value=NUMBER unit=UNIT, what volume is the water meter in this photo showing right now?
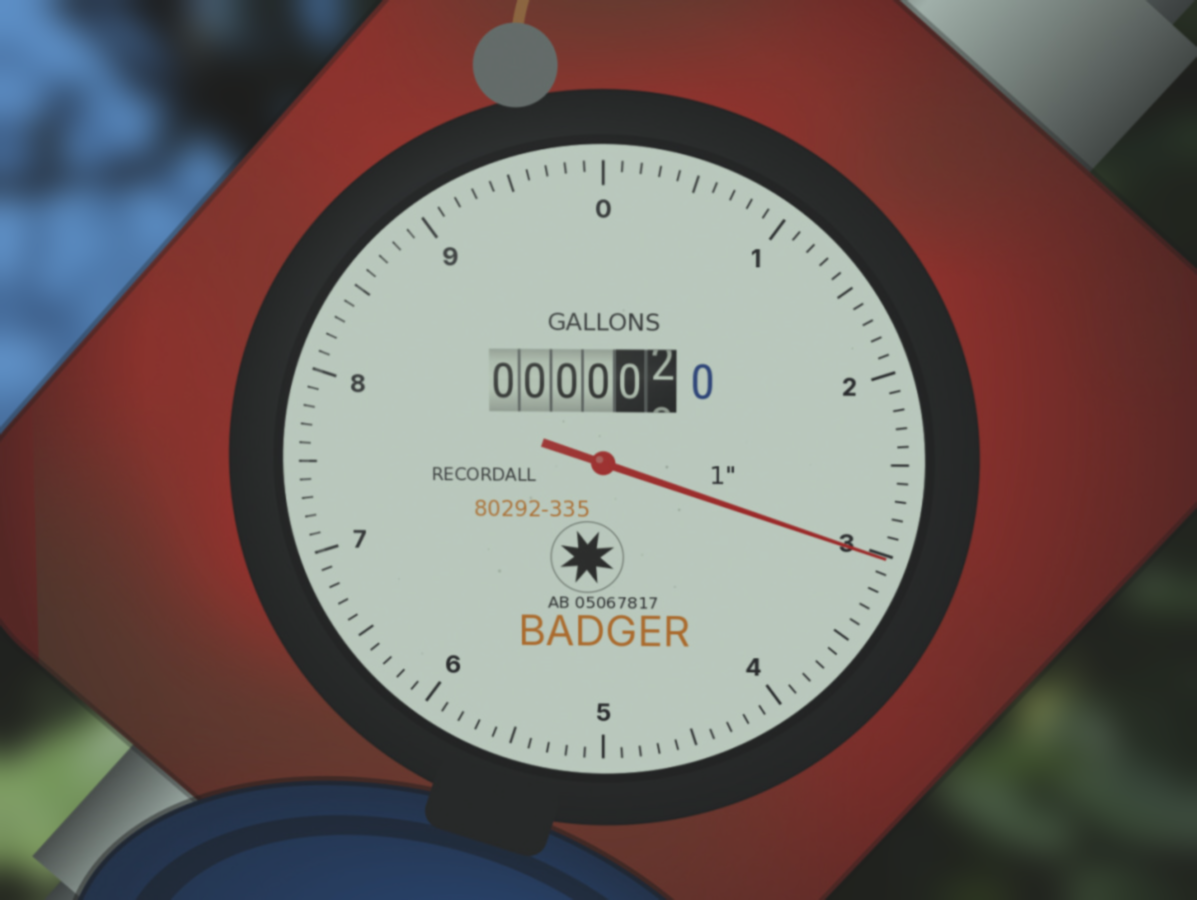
value=23.0 unit=gal
